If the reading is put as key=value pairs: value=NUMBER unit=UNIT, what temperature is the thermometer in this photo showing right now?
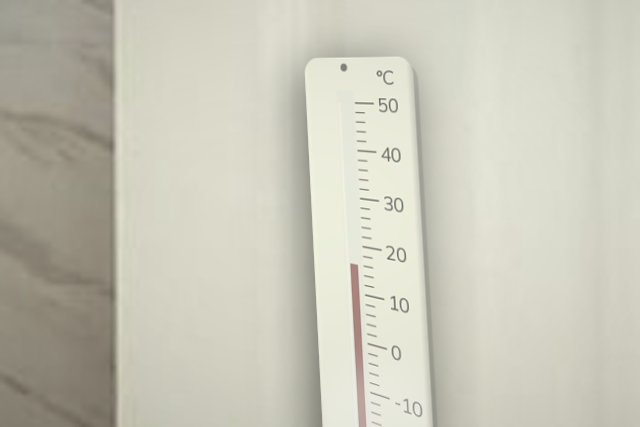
value=16 unit=°C
